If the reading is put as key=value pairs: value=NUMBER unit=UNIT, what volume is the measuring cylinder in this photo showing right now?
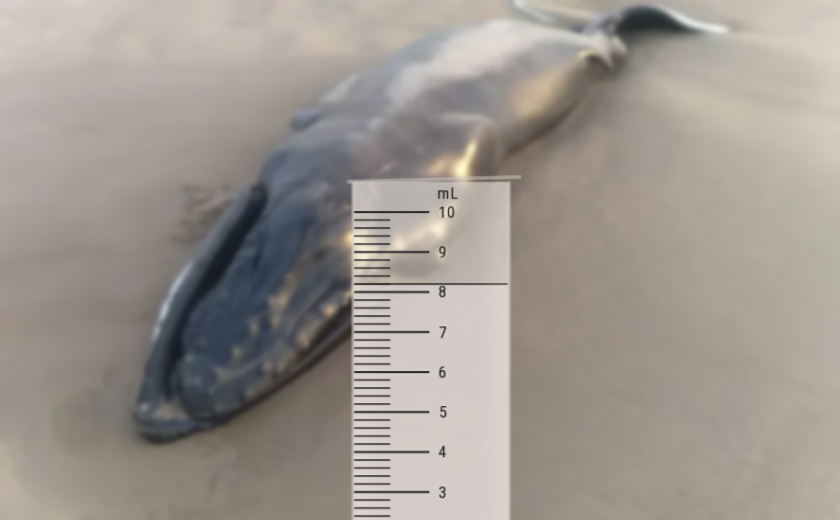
value=8.2 unit=mL
